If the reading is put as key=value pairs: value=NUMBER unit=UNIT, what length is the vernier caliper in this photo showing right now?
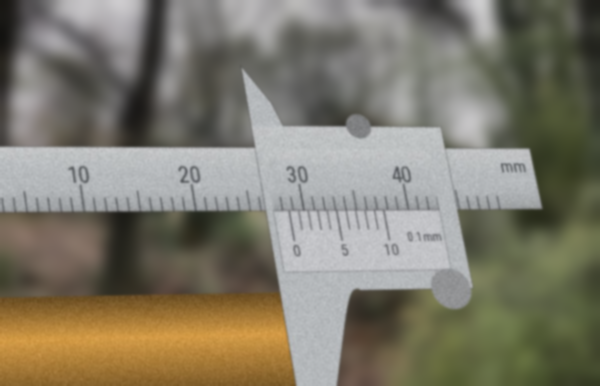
value=28.6 unit=mm
